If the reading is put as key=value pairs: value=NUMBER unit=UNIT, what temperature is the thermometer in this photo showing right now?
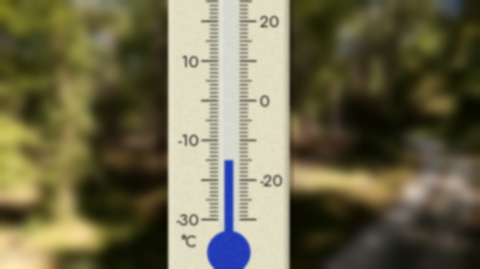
value=-15 unit=°C
